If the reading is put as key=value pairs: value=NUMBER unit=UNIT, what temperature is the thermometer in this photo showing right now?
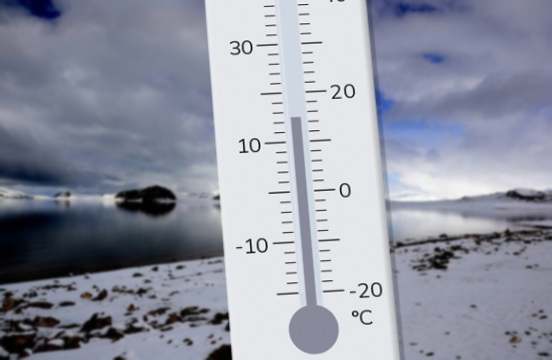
value=15 unit=°C
